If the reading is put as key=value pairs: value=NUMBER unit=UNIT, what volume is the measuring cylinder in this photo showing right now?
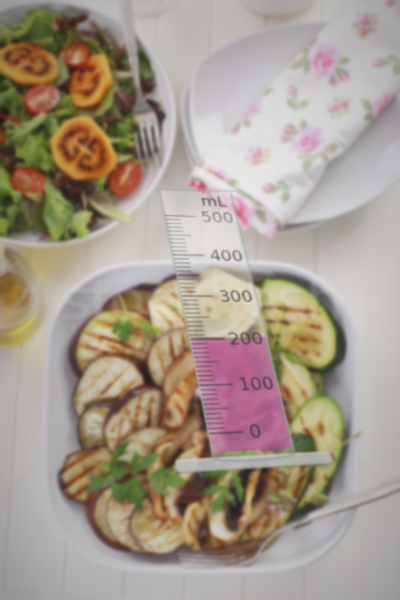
value=200 unit=mL
